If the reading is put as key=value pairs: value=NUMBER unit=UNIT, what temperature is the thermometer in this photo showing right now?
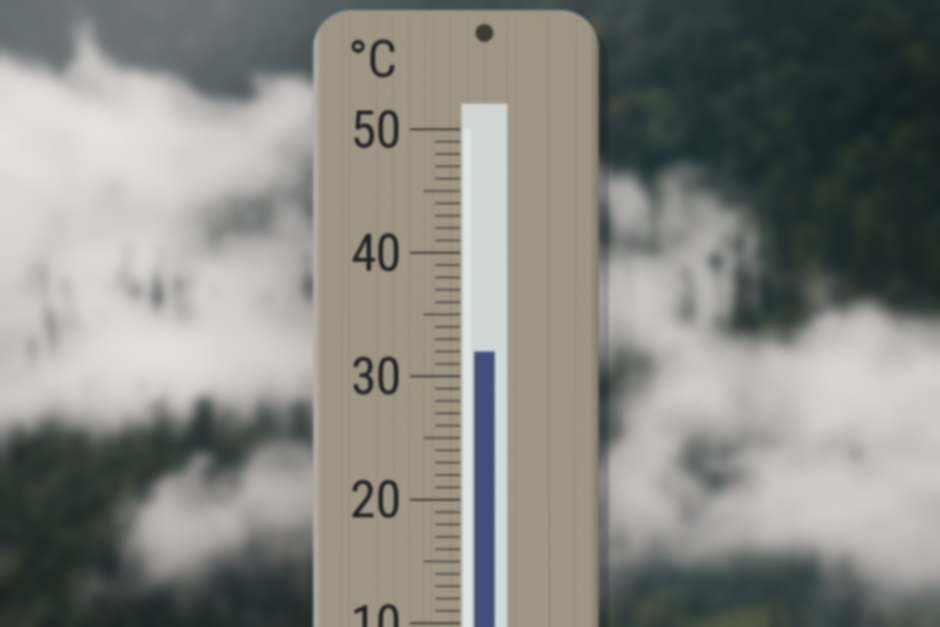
value=32 unit=°C
